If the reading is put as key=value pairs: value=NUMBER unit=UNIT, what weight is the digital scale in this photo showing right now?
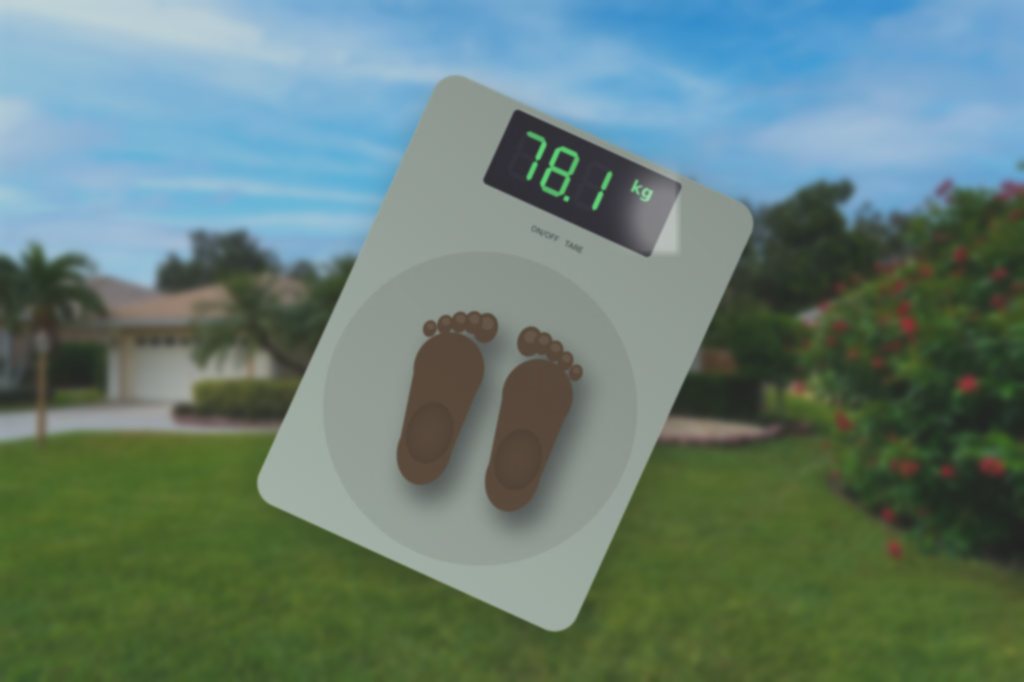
value=78.1 unit=kg
